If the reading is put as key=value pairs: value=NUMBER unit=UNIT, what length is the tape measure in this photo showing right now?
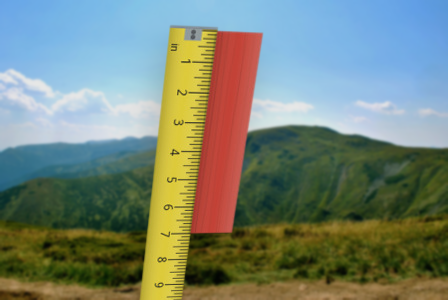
value=7 unit=in
